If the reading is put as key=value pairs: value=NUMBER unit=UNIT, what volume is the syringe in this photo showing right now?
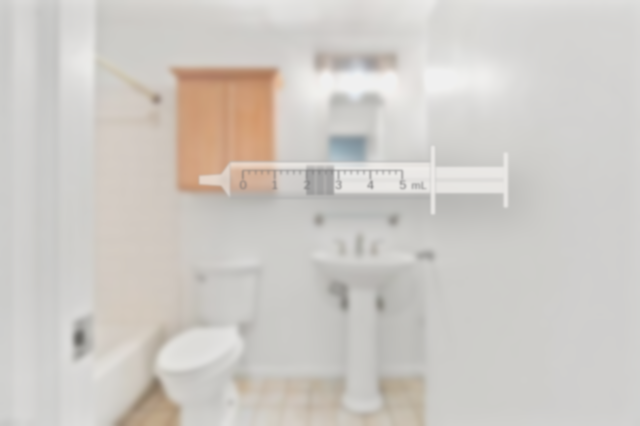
value=2 unit=mL
